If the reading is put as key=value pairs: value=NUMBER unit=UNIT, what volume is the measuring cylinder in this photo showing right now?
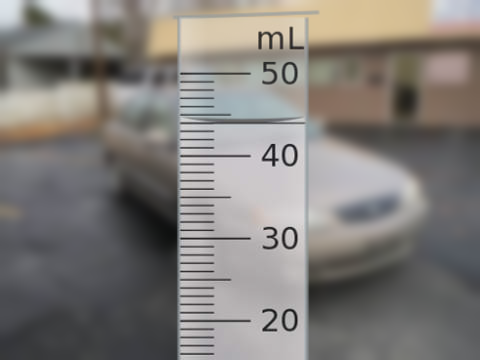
value=44 unit=mL
